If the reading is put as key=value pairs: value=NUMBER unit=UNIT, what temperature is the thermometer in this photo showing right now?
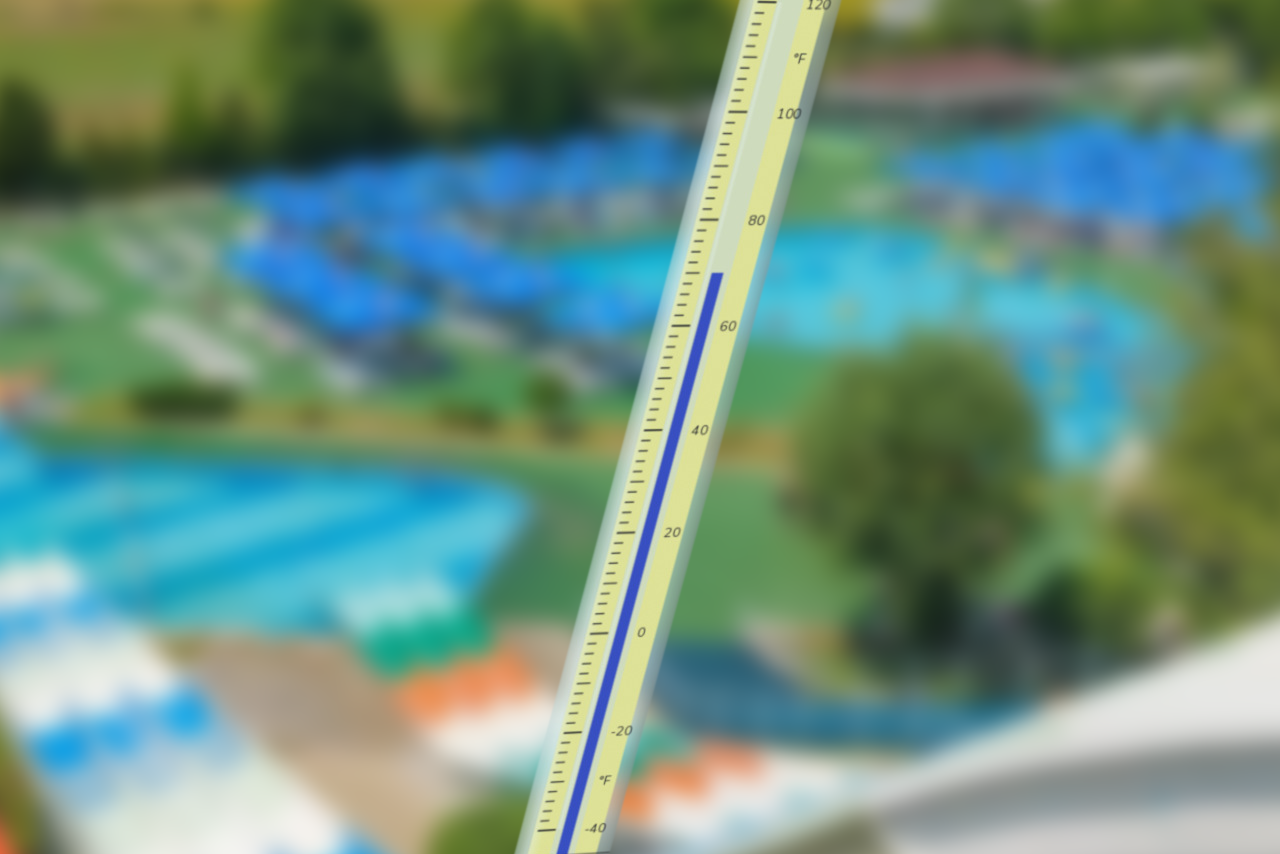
value=70 unit=°F
